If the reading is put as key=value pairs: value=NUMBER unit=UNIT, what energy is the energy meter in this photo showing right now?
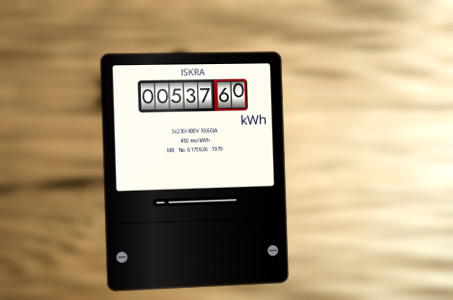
value=537.60 unit=kWh
